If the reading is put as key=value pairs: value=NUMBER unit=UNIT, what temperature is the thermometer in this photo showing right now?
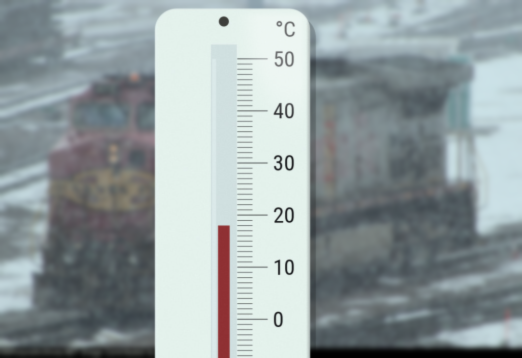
value=18 unit=°C
